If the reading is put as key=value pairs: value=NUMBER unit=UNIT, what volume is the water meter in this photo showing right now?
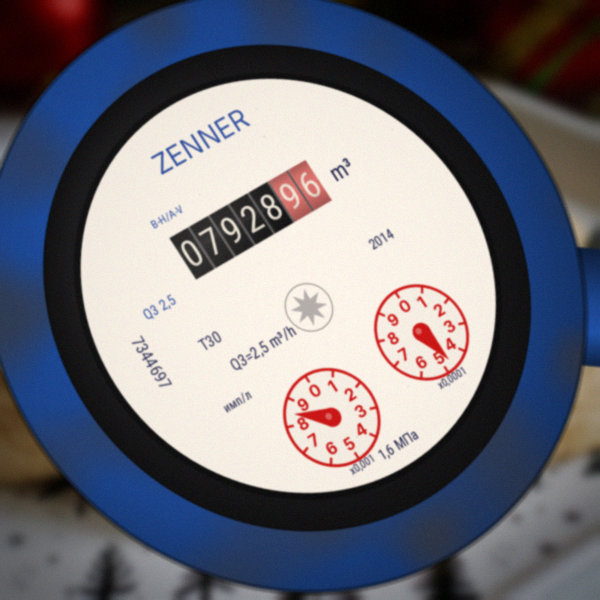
value=7928.9684 unit=m³
